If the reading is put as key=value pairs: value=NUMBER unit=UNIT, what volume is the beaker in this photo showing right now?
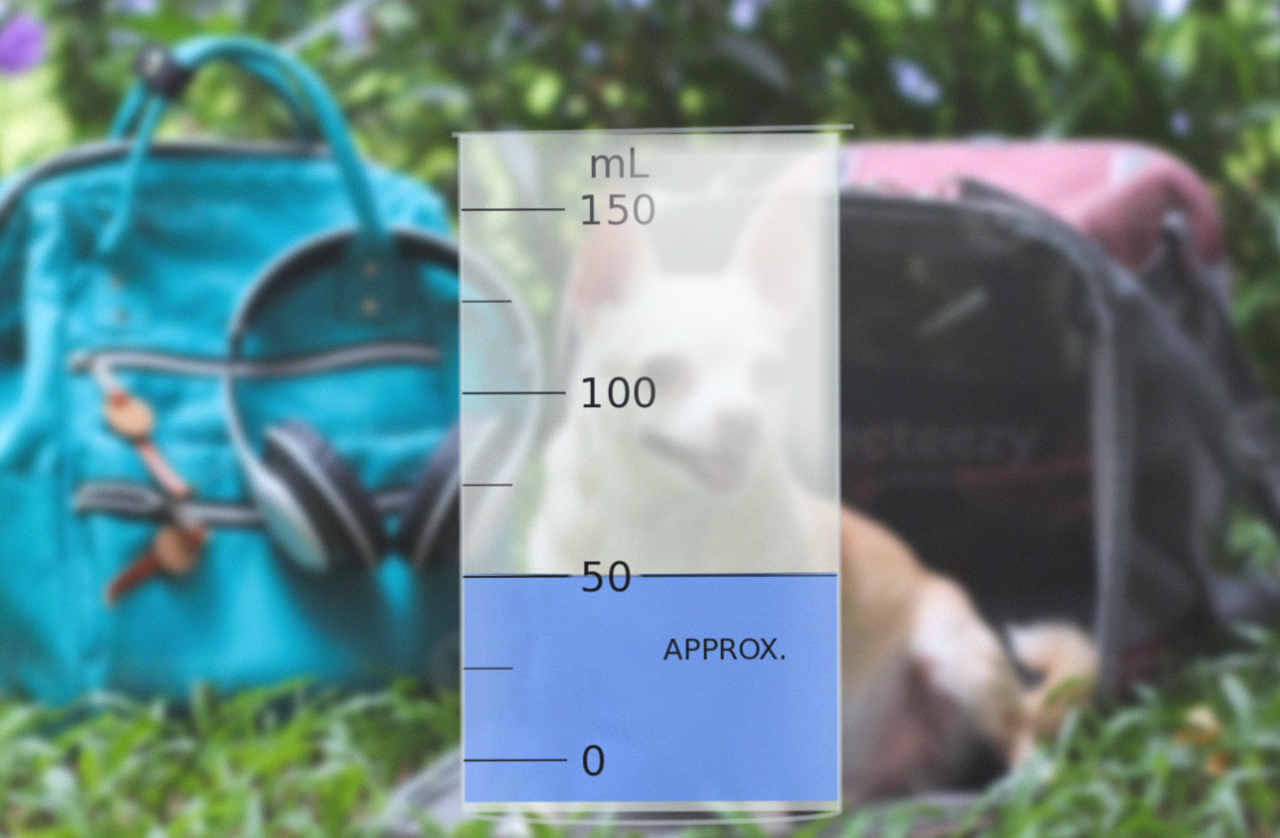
value=50 unit=mL
